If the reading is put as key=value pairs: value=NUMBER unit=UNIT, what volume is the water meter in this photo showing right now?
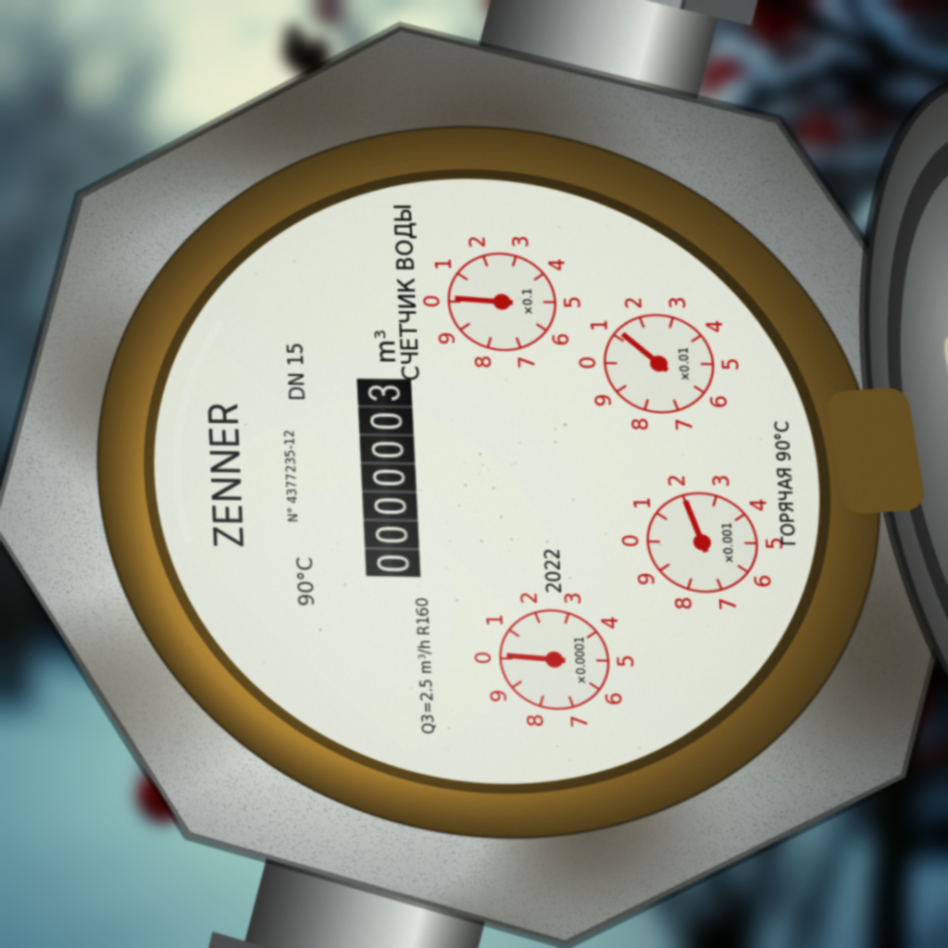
value=3.0120 unit=m³
